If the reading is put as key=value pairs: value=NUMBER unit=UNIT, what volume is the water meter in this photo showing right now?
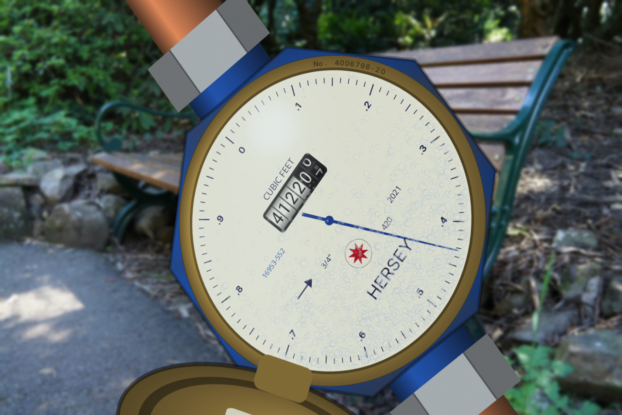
value=412206.43 unit=ft³
